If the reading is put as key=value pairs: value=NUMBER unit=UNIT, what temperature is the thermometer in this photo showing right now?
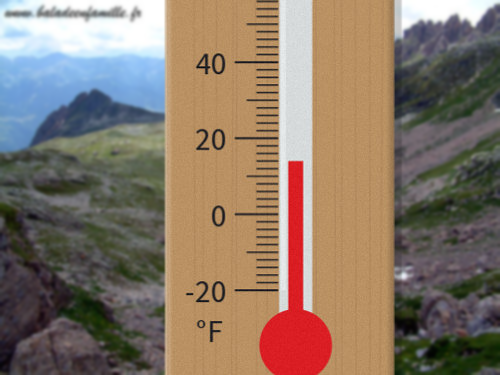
value=14 unit=°F
